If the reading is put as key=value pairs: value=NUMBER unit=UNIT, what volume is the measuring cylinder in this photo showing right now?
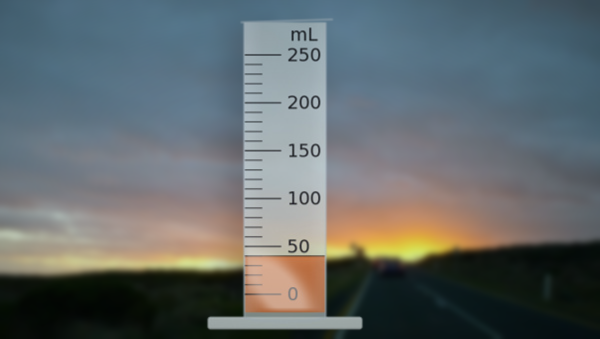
value=40 unit=mL
